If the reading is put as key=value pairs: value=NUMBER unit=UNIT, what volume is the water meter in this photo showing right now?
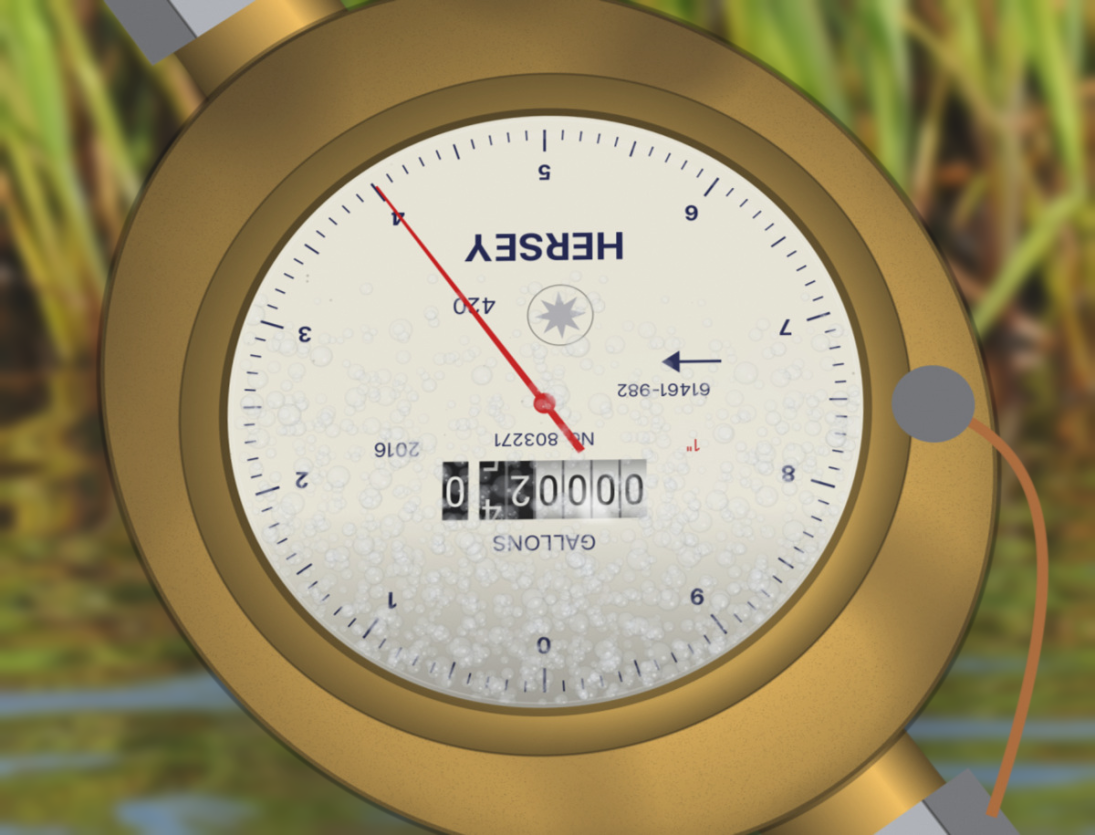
value=244.0 unit=gal
